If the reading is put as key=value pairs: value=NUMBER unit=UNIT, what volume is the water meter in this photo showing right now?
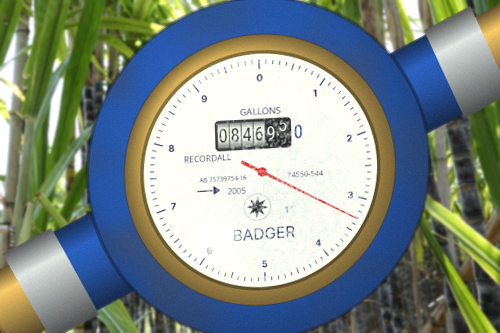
value=846953.3 unit=gal
